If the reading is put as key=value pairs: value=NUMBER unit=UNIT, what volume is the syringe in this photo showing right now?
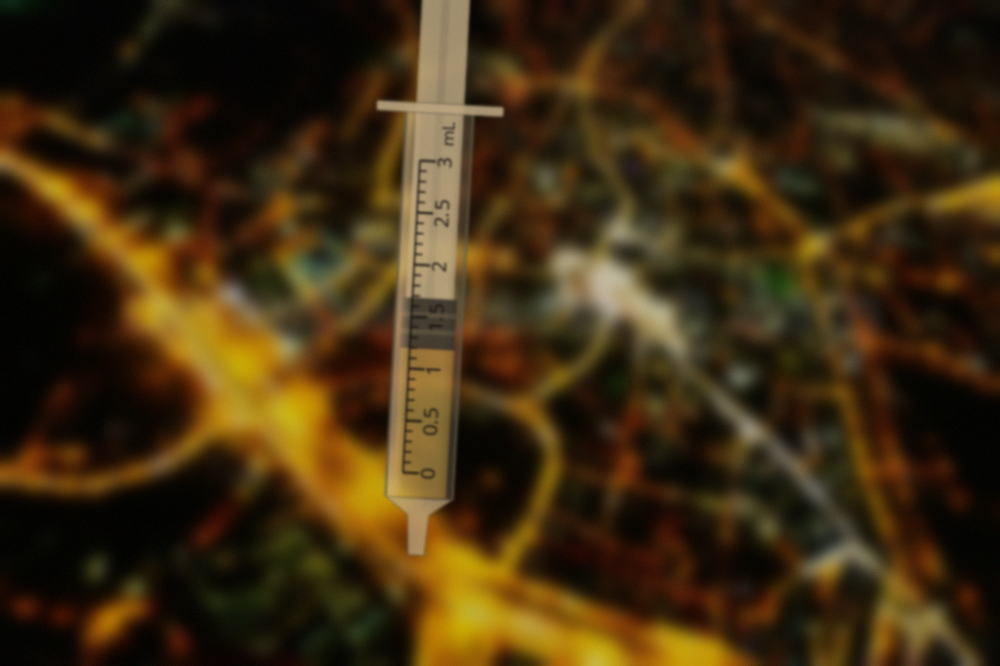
value=1.2 unit=mL
